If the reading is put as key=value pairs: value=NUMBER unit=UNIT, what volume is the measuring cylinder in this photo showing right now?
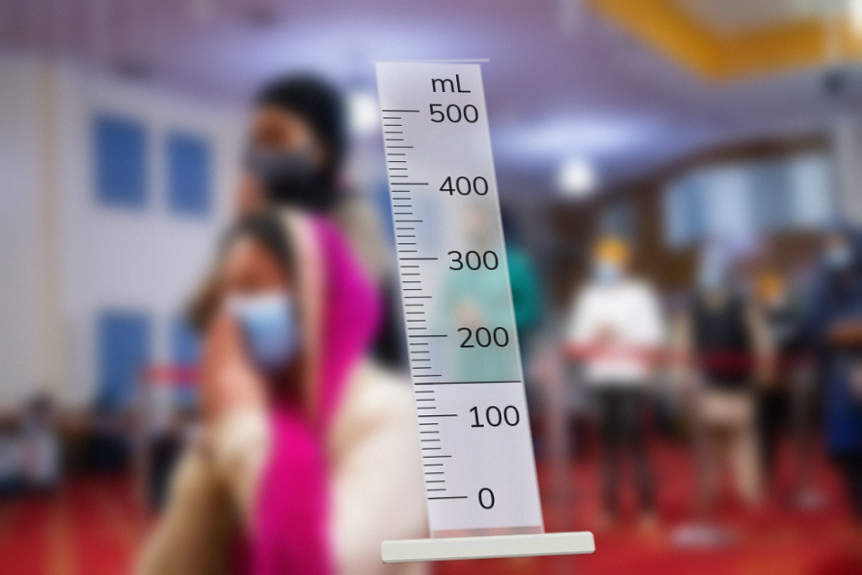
value=140 unit=mL
